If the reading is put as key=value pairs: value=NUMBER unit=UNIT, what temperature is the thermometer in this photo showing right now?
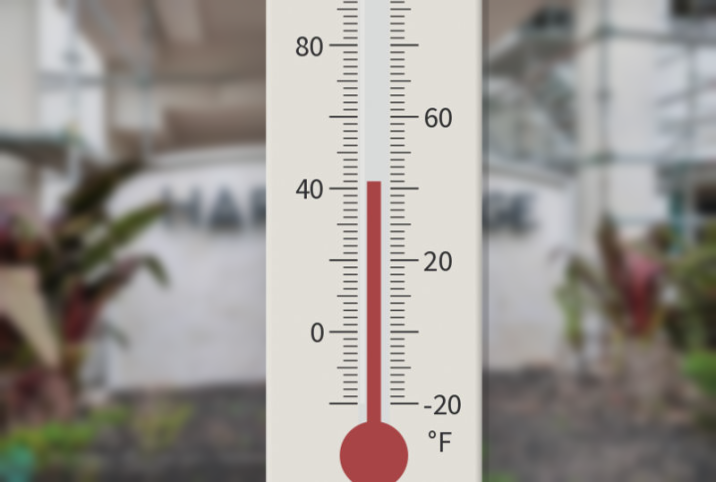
value=42 unit=°F
